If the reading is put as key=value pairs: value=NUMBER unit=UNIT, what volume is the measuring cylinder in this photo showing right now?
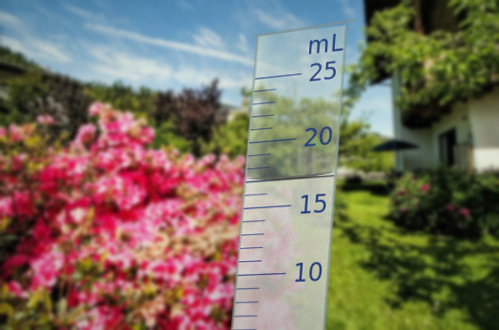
value=17 unit=mL
